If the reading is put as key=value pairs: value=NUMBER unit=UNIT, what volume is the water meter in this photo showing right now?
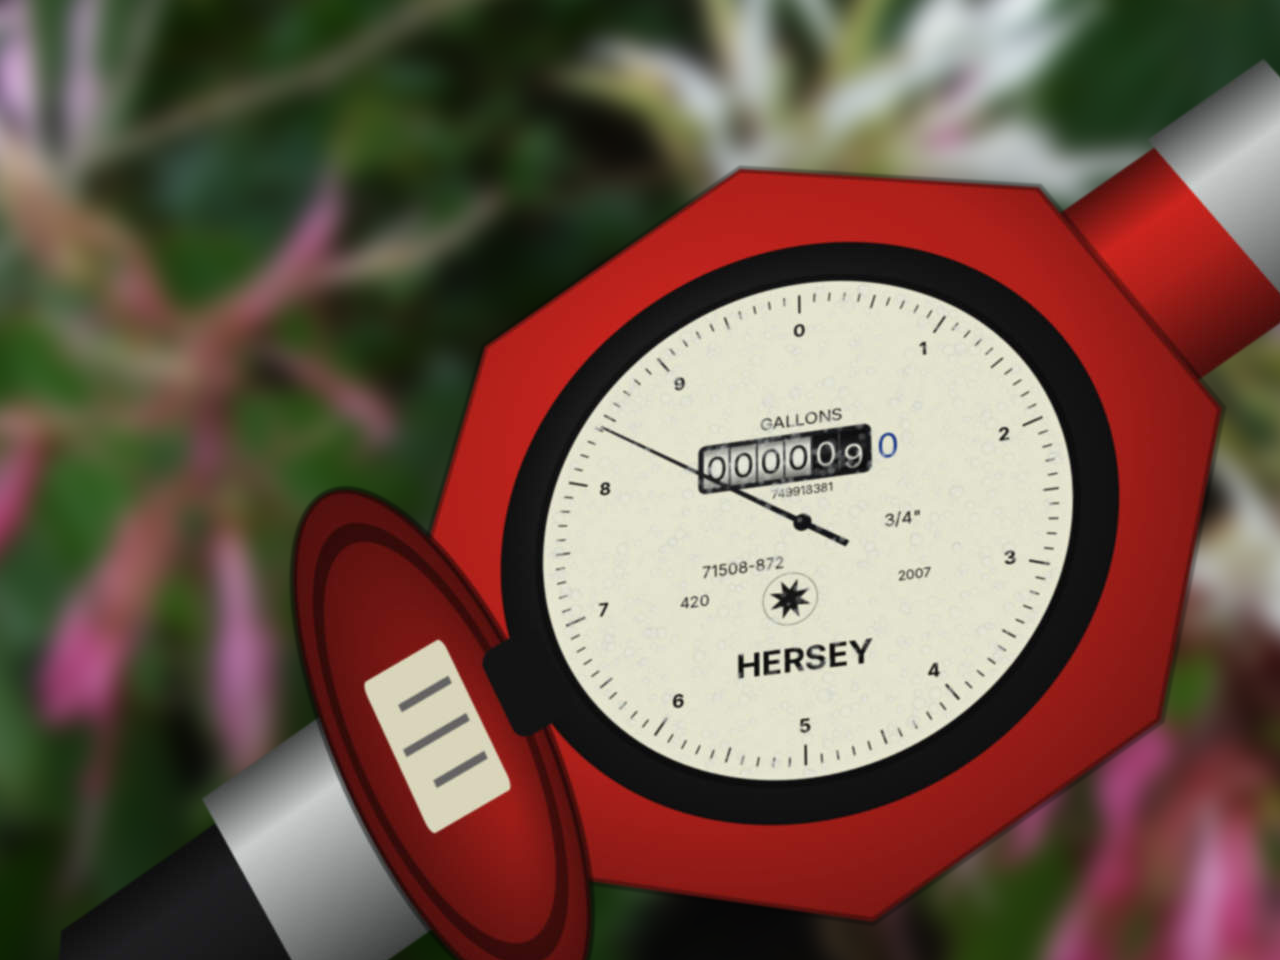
value=88.4 unit=gal
